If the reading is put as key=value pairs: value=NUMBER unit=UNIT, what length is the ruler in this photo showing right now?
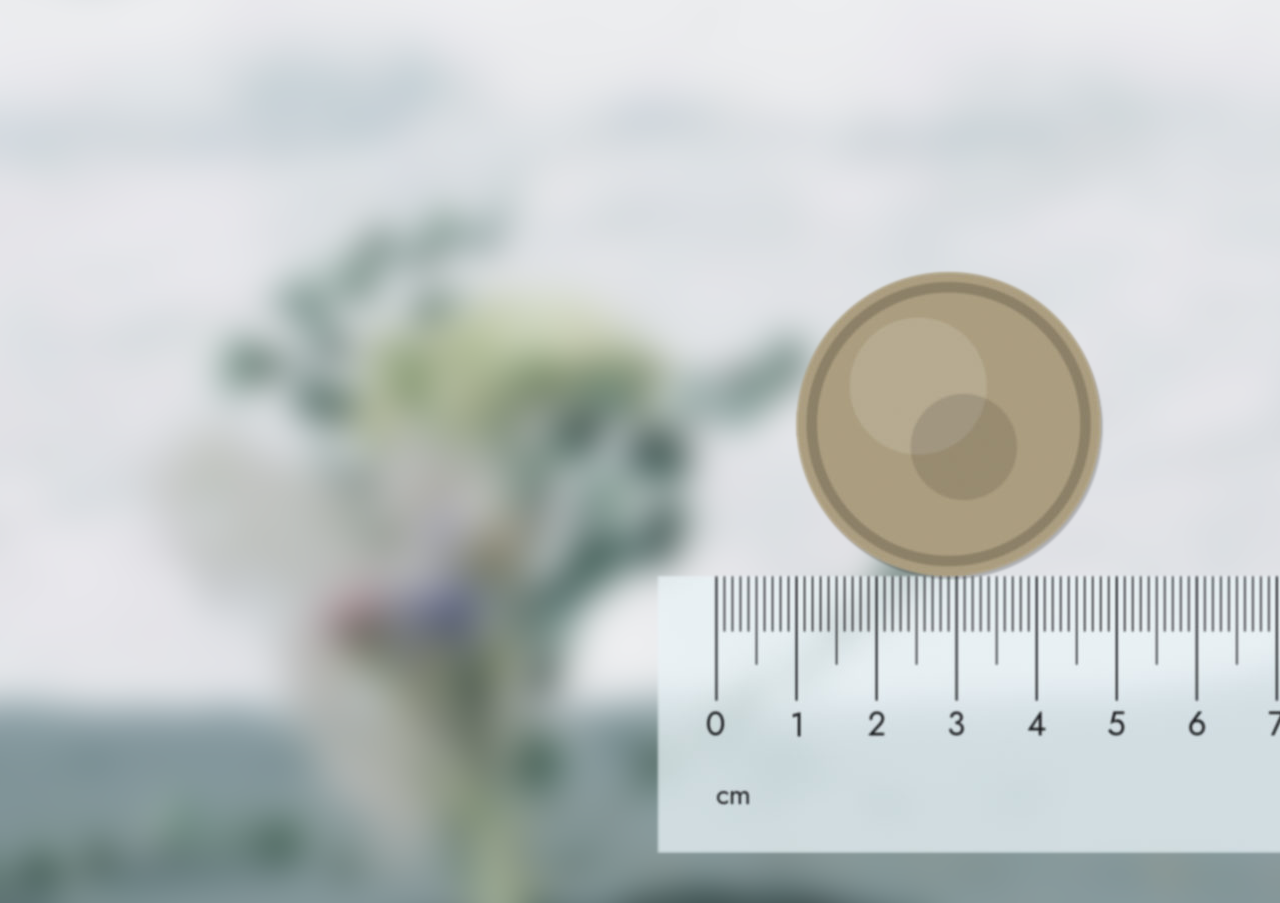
value=3.8 unit=cm
